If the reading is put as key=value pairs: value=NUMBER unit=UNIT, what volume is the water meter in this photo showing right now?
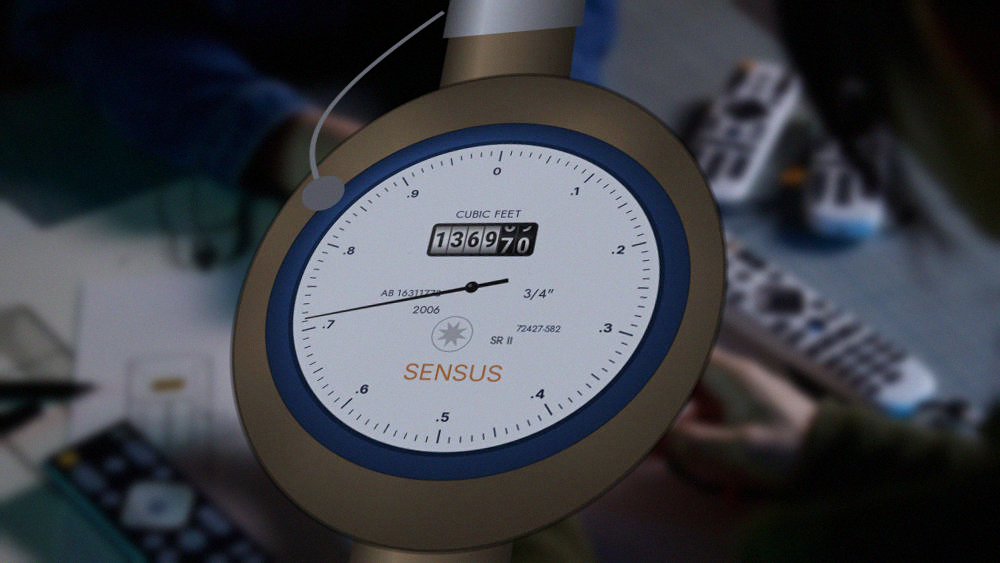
value=136969.71 unit=ft³
